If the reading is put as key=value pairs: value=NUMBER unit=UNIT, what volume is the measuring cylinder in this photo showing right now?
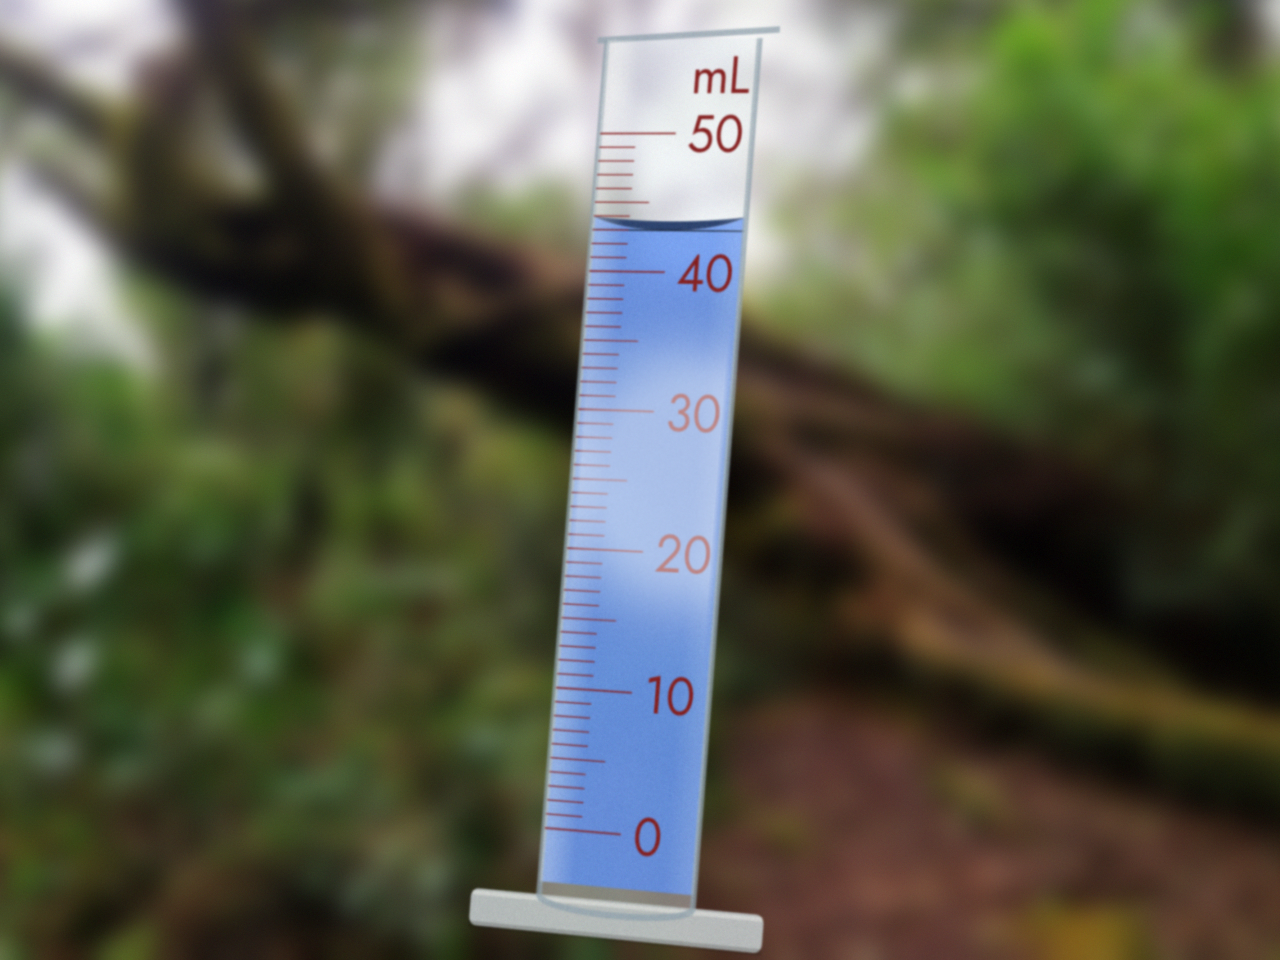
value=43 unit=mL
